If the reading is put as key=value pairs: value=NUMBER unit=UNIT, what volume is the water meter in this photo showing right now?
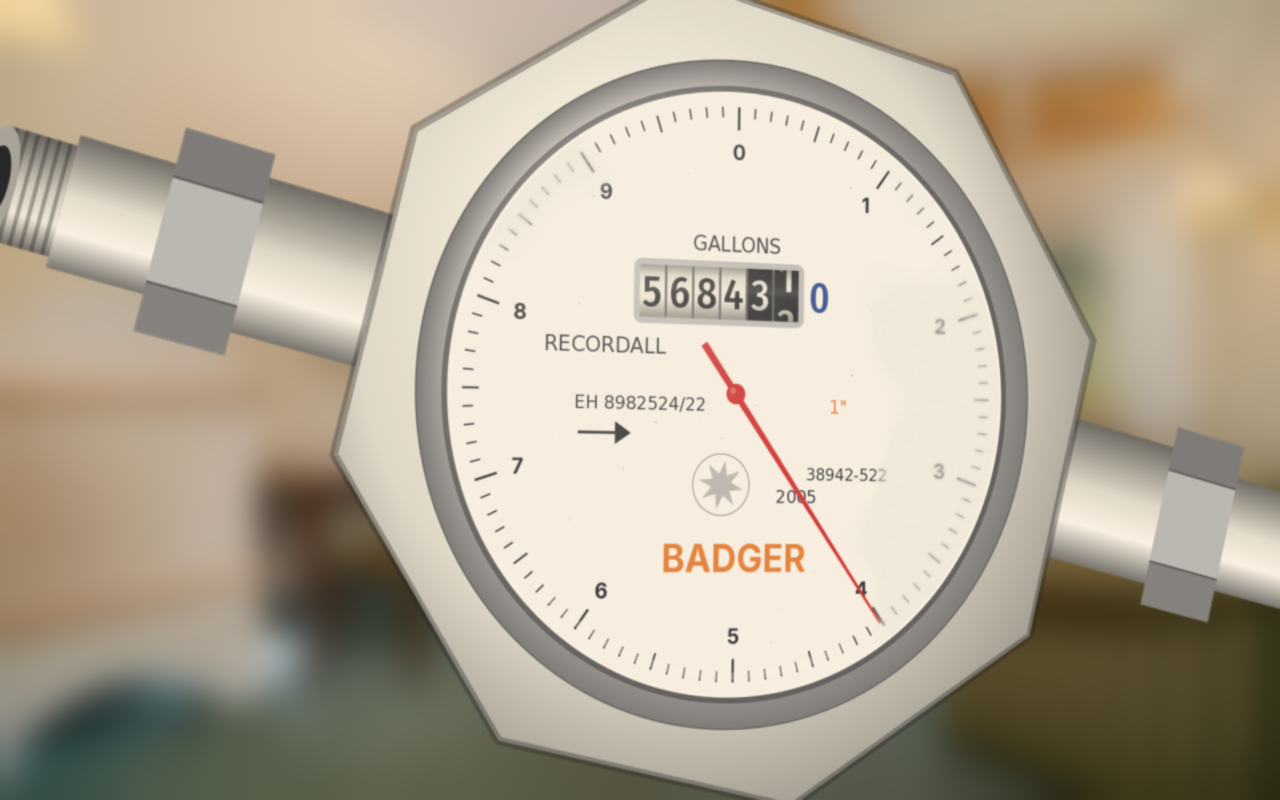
value=5684314.0 unit=gal
